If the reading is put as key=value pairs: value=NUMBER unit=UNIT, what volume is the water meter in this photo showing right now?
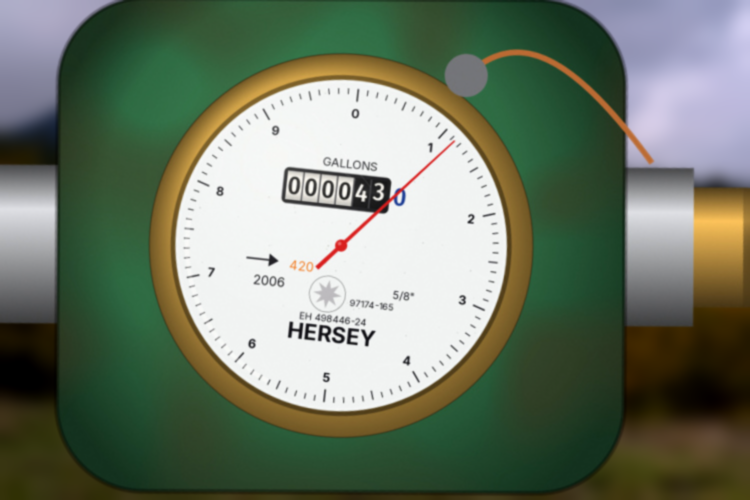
value=431.1 unit=gal
